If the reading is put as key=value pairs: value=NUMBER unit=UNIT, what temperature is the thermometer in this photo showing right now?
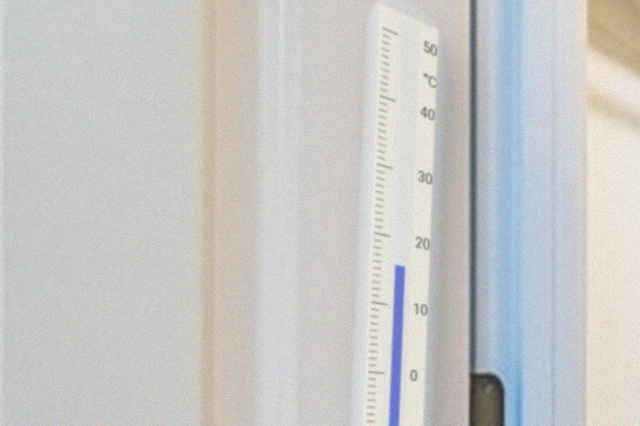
value=16 unit=°C
